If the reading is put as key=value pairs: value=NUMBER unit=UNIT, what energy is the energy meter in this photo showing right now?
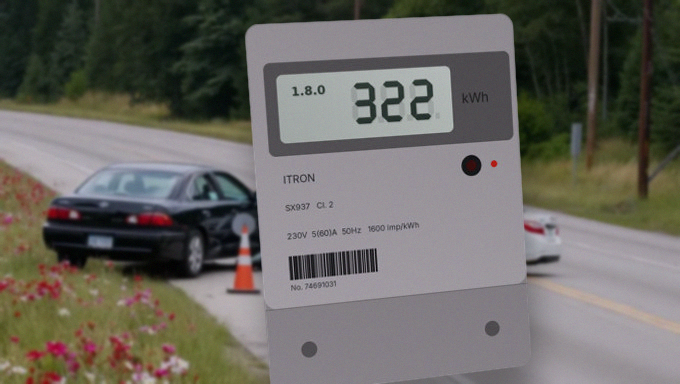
value=322 unit=kWh
